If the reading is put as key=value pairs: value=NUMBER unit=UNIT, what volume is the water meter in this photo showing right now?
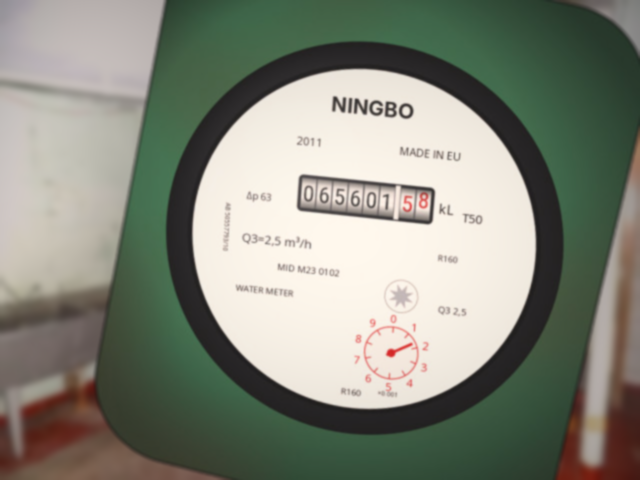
value=65601.581 unit=kL
